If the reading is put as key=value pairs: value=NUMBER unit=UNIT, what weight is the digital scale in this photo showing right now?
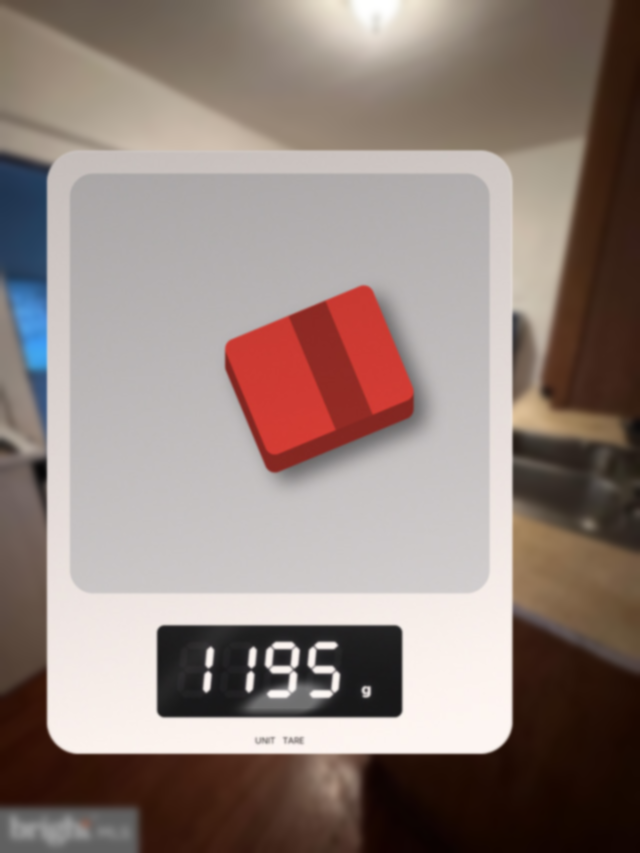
value=1195 unit=g
